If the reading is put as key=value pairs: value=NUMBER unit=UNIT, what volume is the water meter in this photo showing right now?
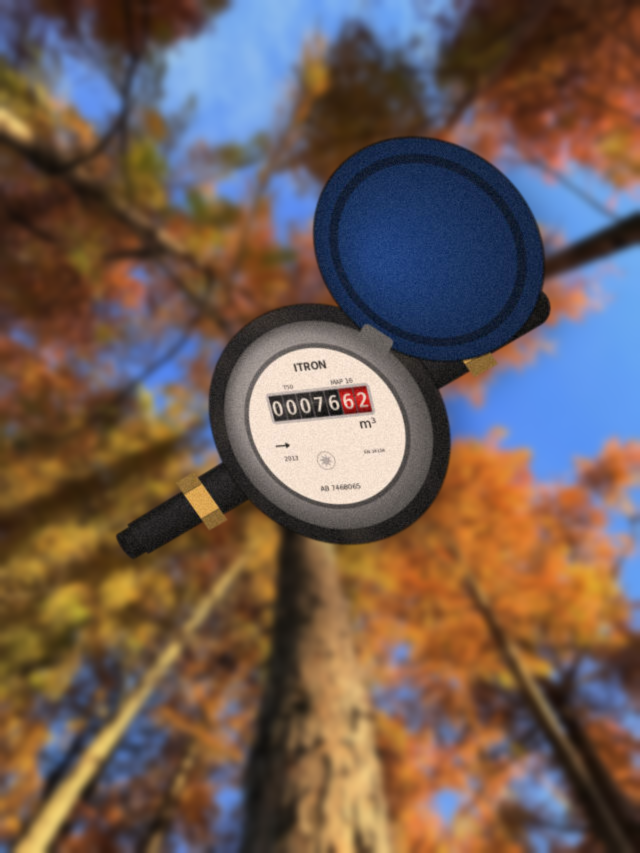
value=76.62 unit=m³
